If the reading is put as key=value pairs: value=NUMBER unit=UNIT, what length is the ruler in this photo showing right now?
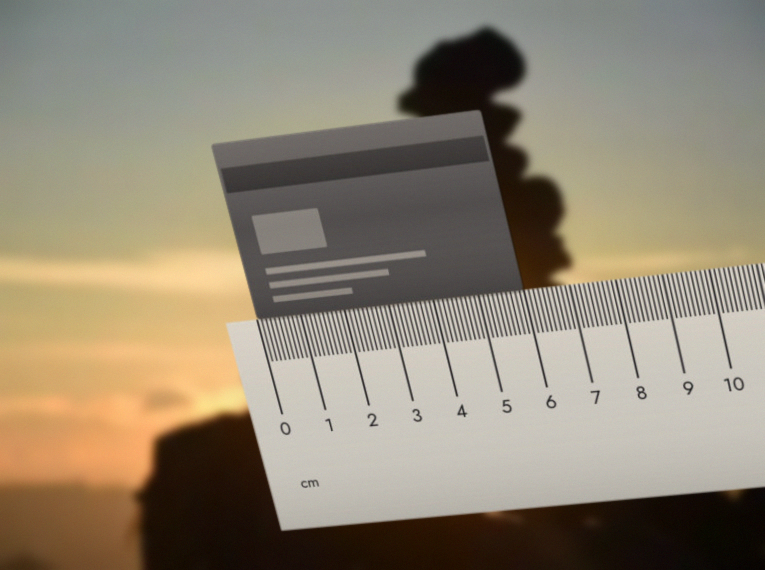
value=6 unit=cm
